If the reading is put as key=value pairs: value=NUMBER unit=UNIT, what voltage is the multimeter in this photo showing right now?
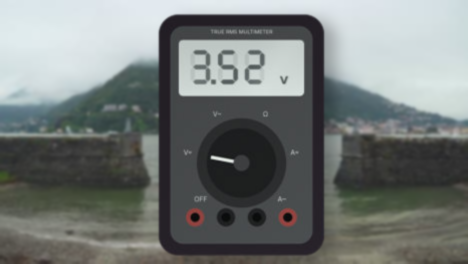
value=3.52 unit=V
